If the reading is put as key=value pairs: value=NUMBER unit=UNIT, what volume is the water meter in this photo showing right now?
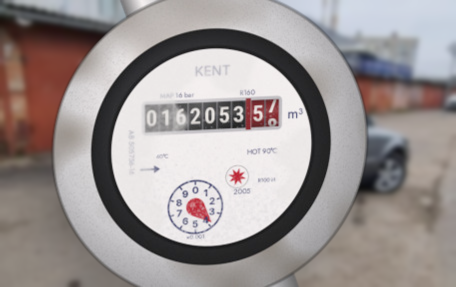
value=162053.573 unit=m³
